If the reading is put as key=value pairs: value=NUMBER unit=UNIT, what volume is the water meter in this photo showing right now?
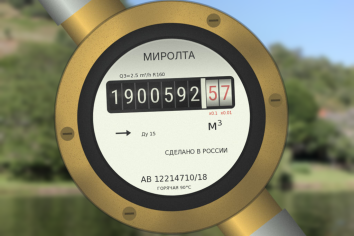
value=1900592.57 unit=m³
